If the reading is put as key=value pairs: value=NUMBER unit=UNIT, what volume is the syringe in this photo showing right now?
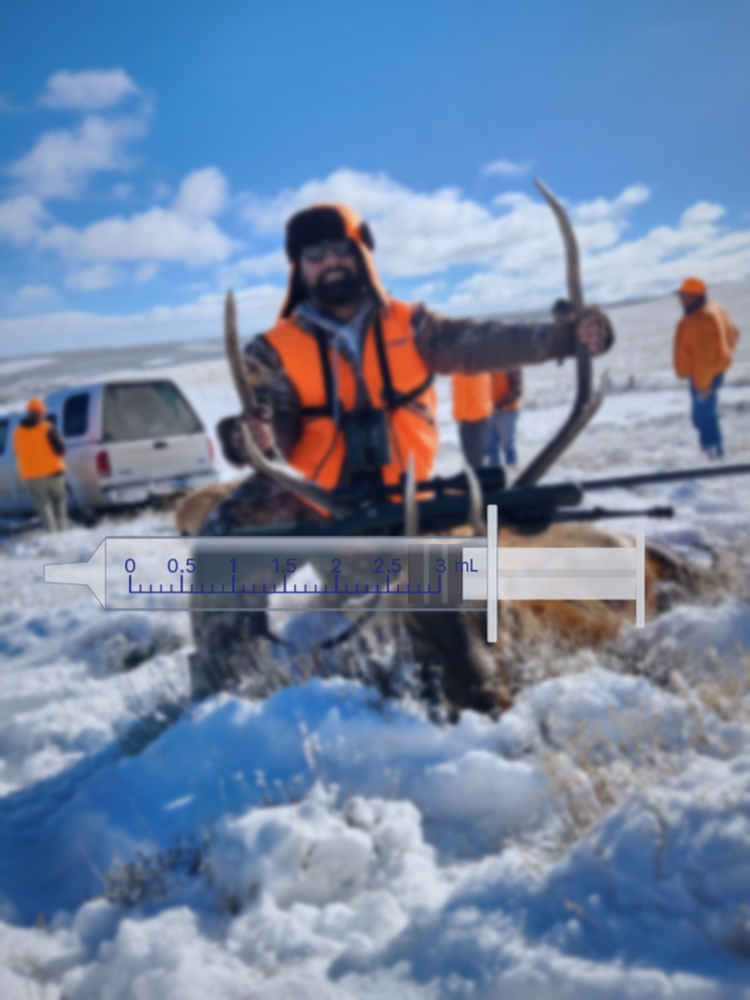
value=2.7 unit=mL
